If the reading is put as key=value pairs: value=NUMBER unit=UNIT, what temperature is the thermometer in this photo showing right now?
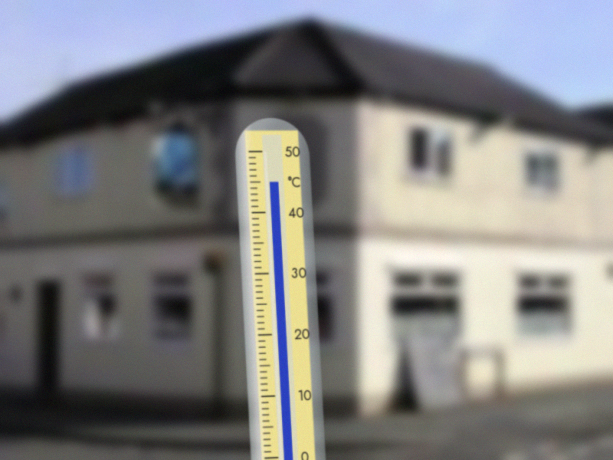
value=45 unit=°C
